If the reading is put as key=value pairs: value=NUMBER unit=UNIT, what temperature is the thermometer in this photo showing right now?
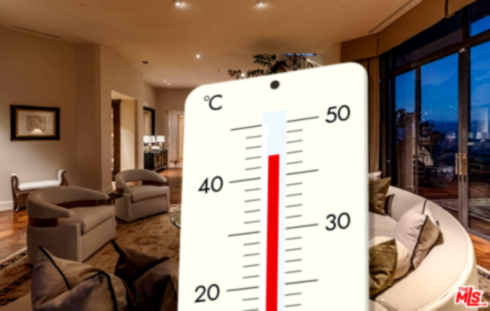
value=44 unit=°C
